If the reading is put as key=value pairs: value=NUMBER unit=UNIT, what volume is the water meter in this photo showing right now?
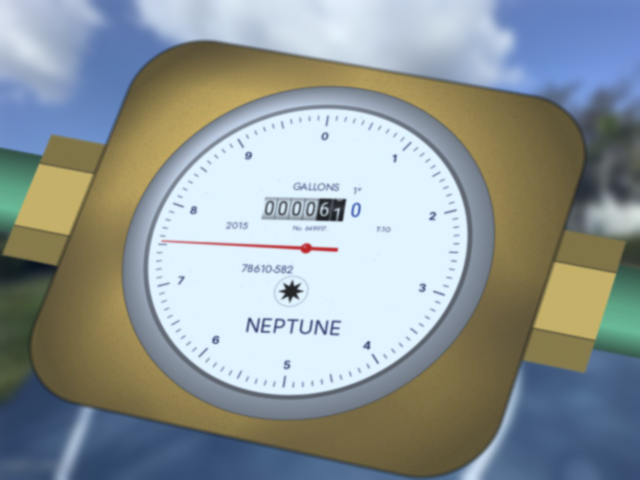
value=607.5 unit=gal
